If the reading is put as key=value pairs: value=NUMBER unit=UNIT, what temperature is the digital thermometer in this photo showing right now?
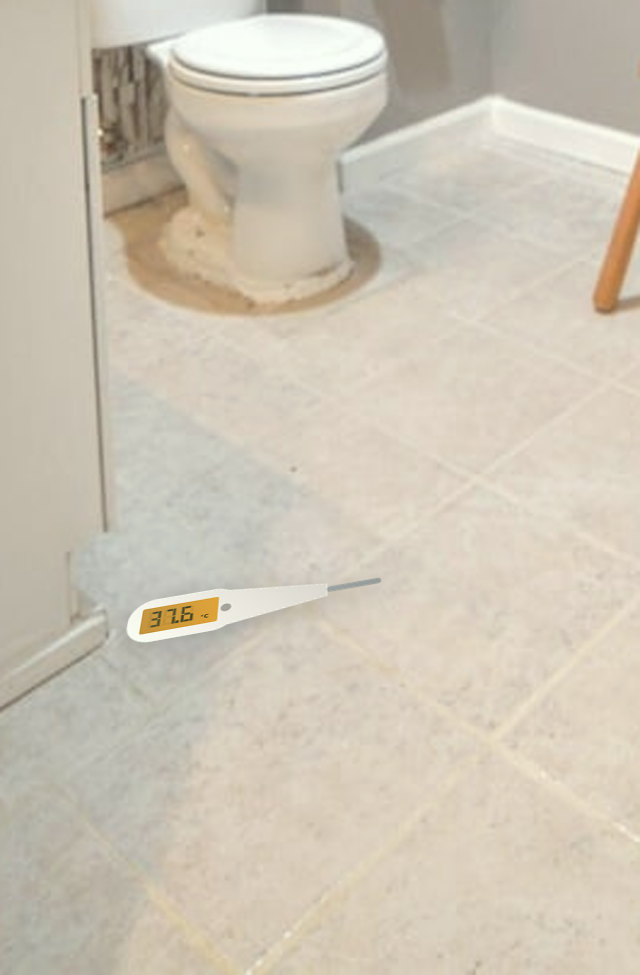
value=37.6 unit=°C
